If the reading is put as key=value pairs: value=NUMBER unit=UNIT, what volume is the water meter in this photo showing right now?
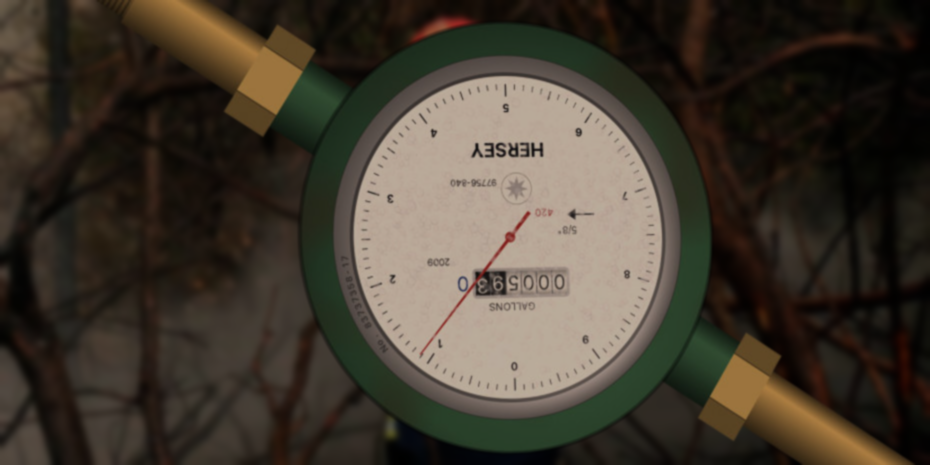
value=5931.1 unit=gal
